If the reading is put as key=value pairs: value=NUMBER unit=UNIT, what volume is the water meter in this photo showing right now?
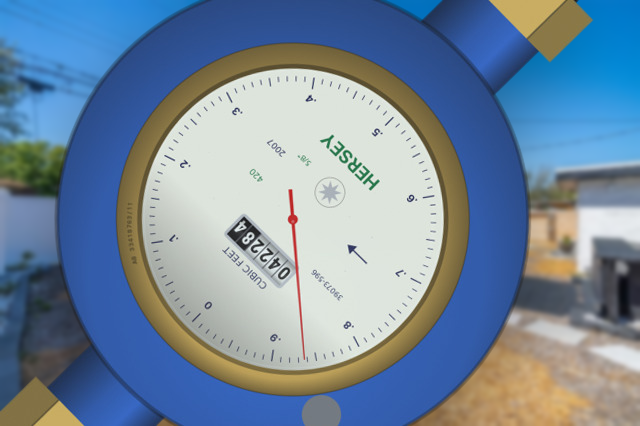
value=42283.86 unit=ft³
